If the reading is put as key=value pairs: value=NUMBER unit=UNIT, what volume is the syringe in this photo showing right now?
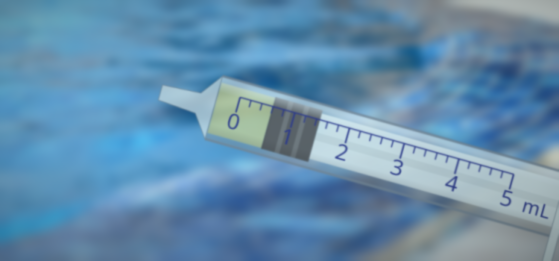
value=0.6 unit=mL
